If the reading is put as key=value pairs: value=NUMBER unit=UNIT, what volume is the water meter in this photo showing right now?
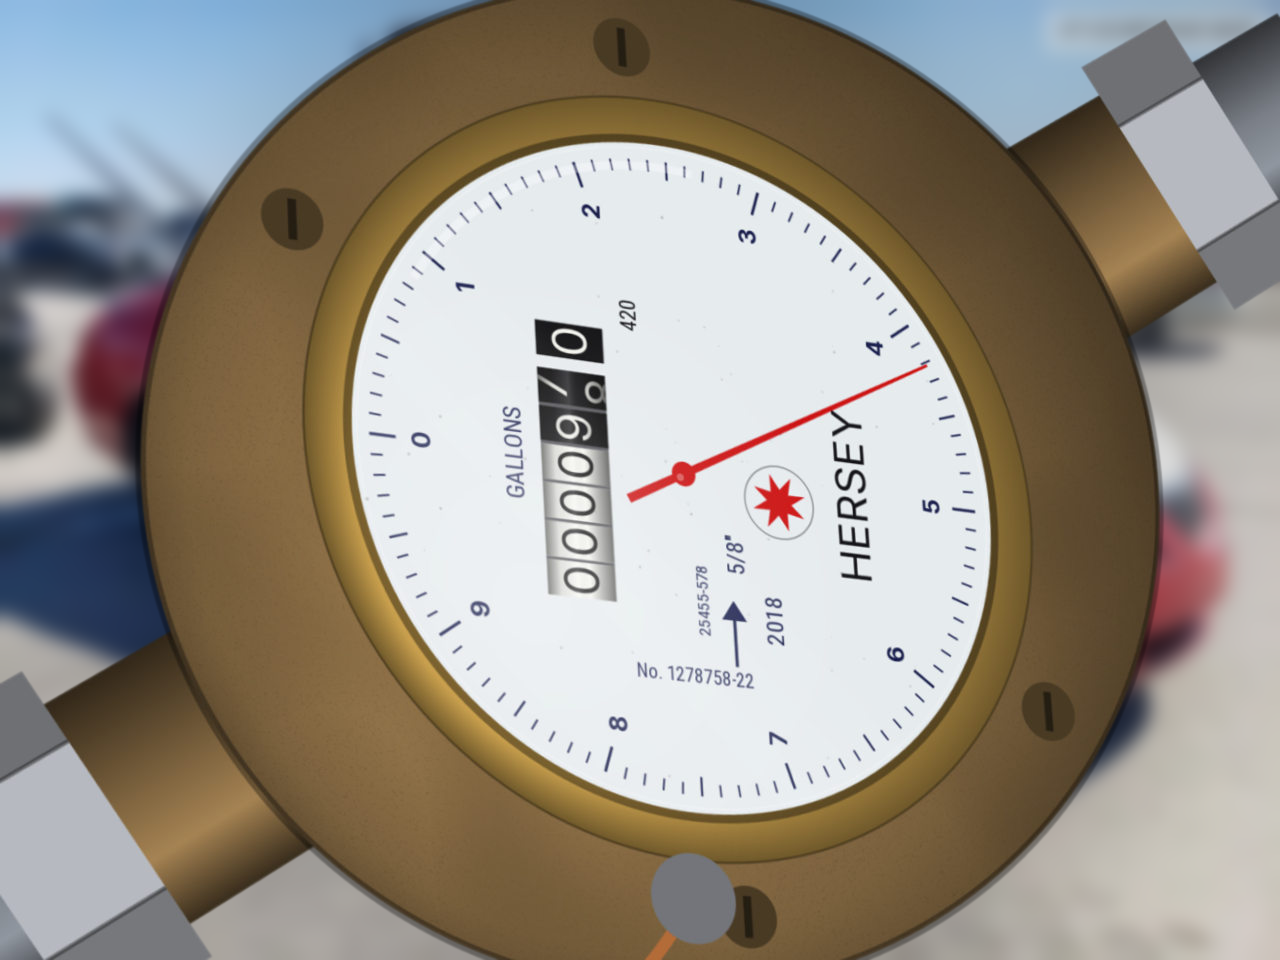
value=974.2 unit=gal
